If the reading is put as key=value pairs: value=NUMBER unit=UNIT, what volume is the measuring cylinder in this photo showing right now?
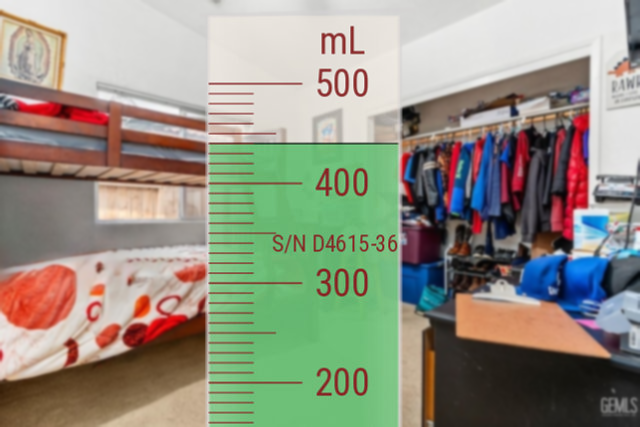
value=440 unit=mL
